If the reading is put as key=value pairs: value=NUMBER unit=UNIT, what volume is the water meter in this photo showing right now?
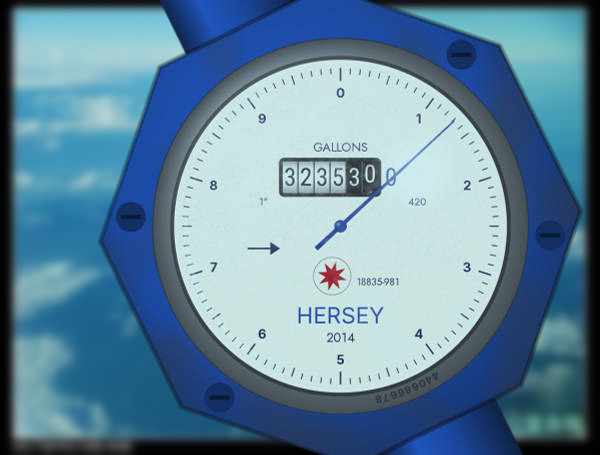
value=3235301.3 unit=gal
